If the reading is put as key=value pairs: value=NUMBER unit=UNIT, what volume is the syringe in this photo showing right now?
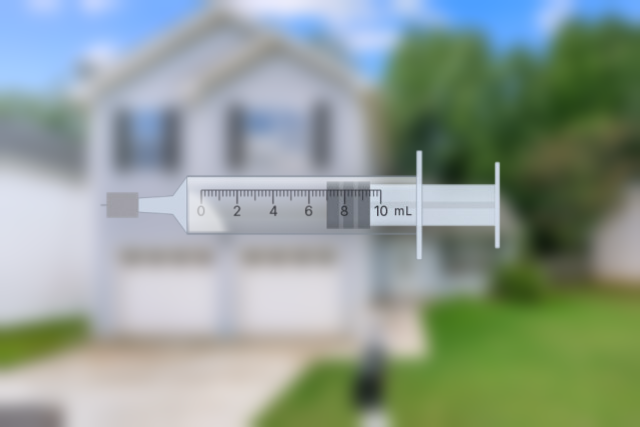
value=7 unit=mL
